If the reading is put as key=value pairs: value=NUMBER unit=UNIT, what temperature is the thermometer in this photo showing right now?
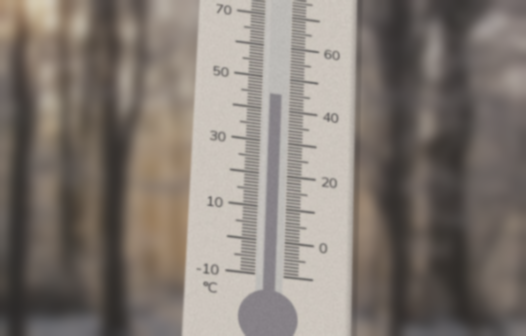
value=45 unit=°C
